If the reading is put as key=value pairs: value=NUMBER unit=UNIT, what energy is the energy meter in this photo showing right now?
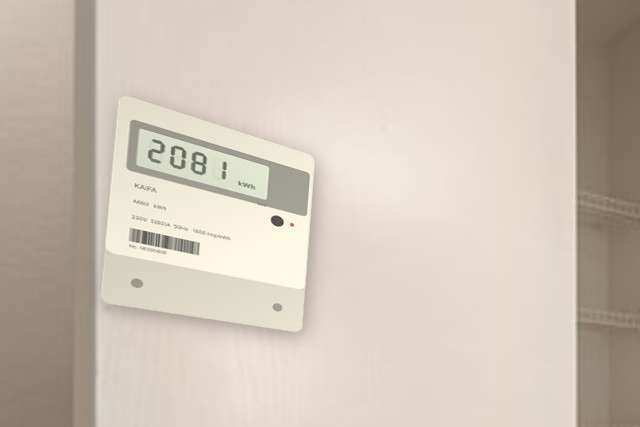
value=2081 unit=kWh
